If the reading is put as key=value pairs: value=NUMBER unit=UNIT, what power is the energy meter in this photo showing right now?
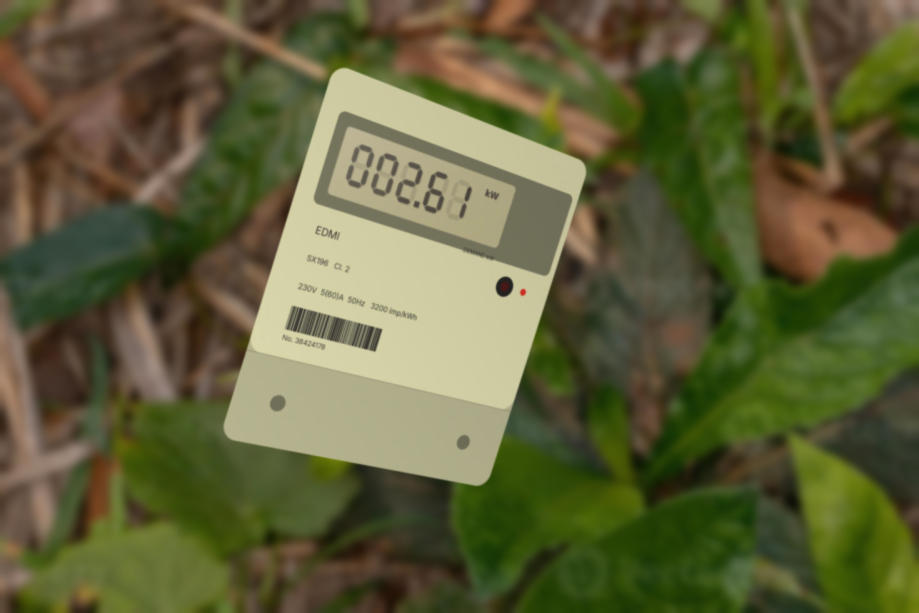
value=2.61 unit=kW
